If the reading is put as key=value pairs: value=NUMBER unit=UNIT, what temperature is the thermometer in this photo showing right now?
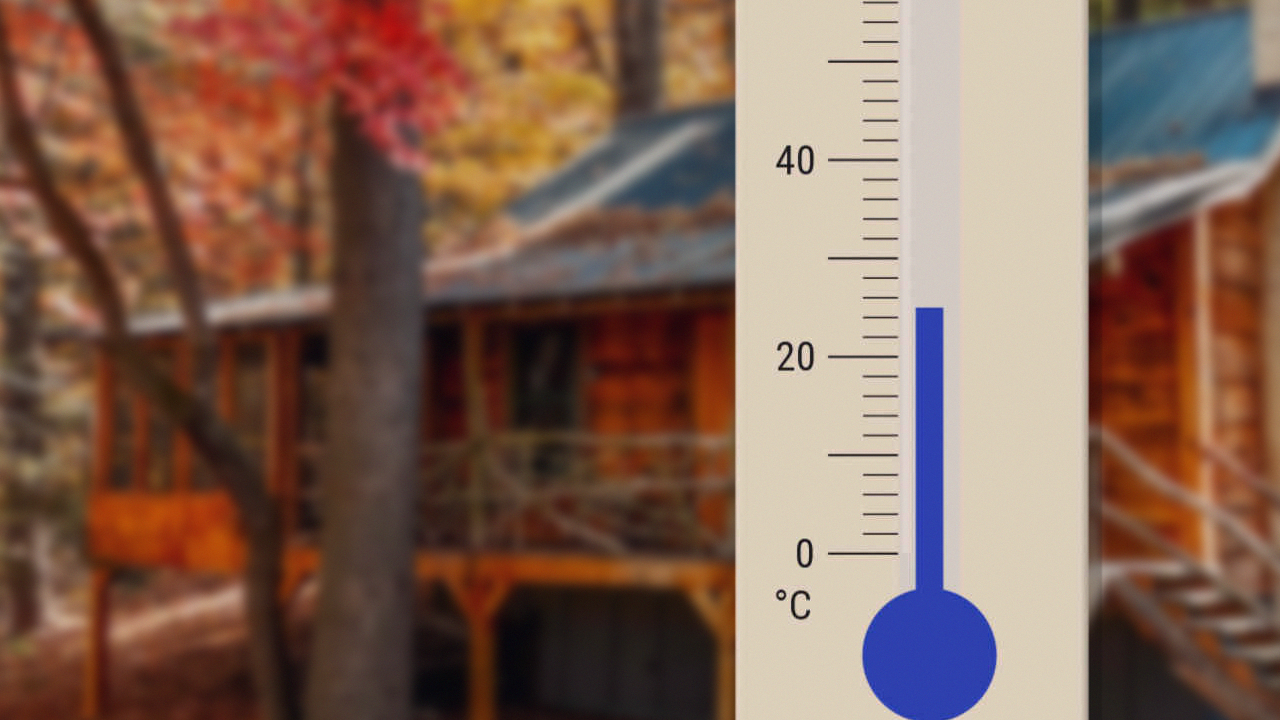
value=25 unit=°C
